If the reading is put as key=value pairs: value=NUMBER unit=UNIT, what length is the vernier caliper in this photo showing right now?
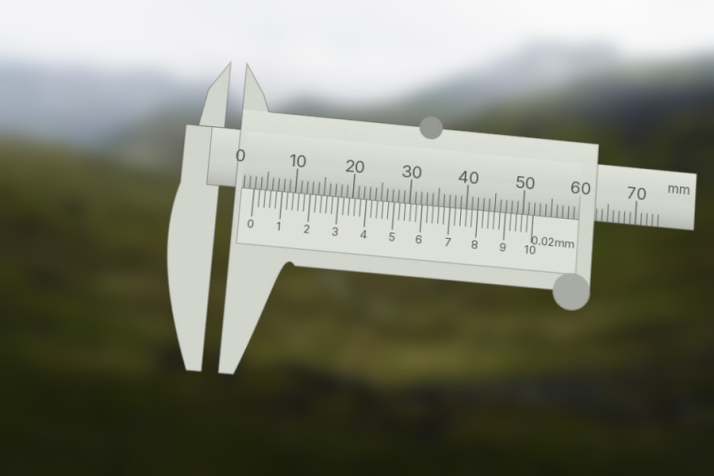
value=2.8 unit=mm
